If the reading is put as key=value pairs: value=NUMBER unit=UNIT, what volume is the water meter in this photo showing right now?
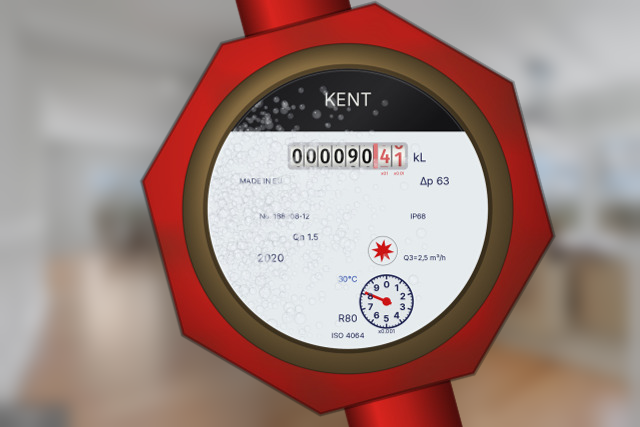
value=90.408 unit=kL
